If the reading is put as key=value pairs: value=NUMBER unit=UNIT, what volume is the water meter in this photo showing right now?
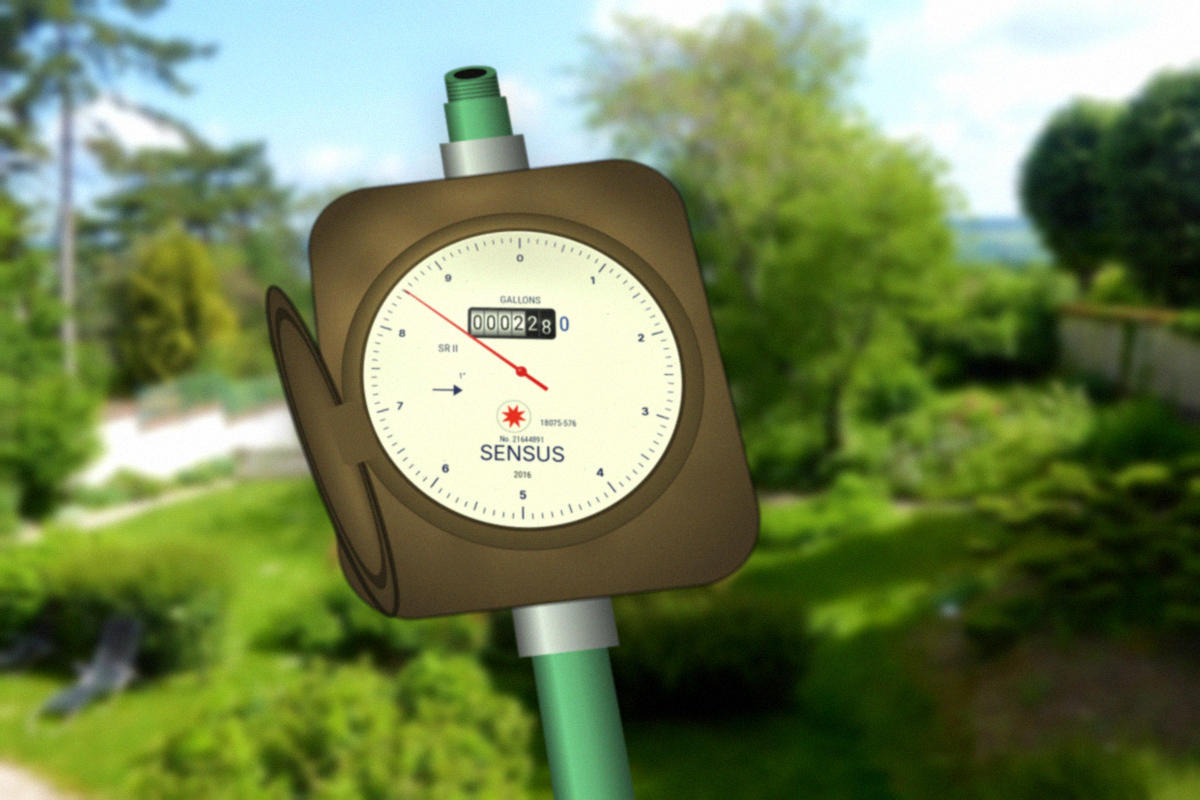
value=2278.5 unit=gal
